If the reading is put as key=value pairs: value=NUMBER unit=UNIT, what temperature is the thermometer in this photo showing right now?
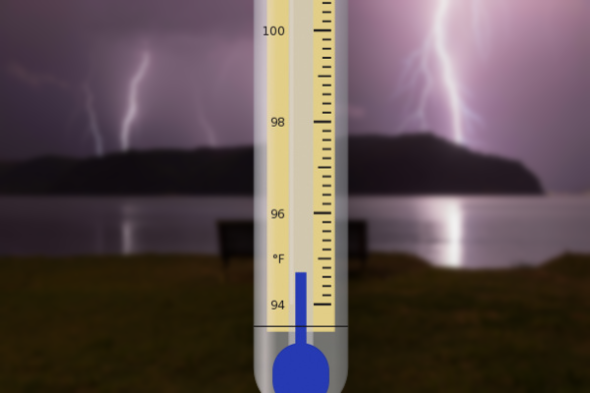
value=94.7 unit=°F
